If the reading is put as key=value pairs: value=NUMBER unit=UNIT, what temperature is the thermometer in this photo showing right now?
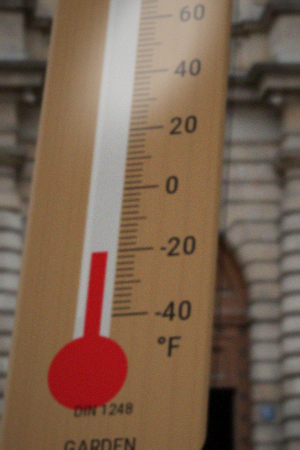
value=-20 unit=°F
